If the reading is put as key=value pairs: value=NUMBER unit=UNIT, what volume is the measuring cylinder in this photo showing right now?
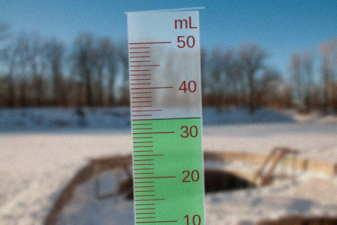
value=33 unit=mL
